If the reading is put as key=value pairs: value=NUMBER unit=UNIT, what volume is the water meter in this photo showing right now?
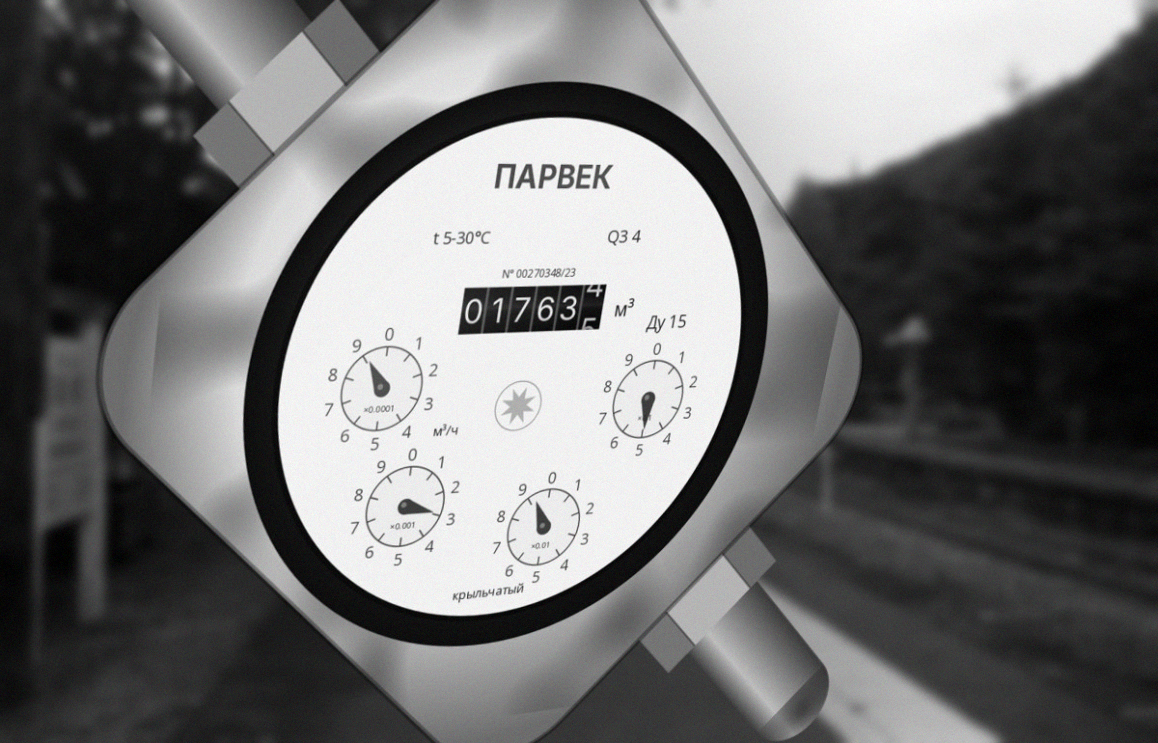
value=17634.4929 unit=m³
